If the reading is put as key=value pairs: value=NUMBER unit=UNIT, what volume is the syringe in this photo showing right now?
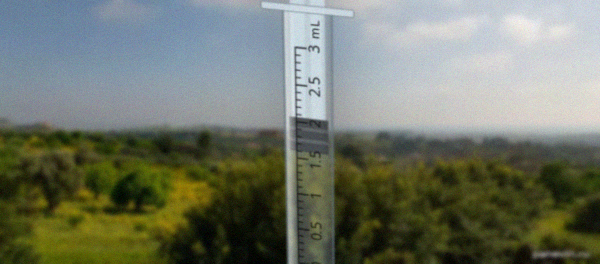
value=1.6 unit=mL
